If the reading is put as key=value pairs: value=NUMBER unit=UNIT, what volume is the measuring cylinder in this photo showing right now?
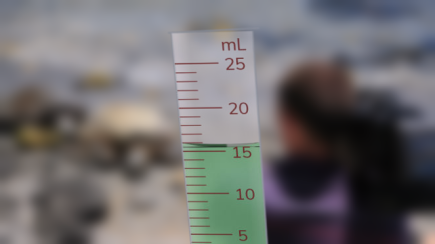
value=15.5 unit=mL
